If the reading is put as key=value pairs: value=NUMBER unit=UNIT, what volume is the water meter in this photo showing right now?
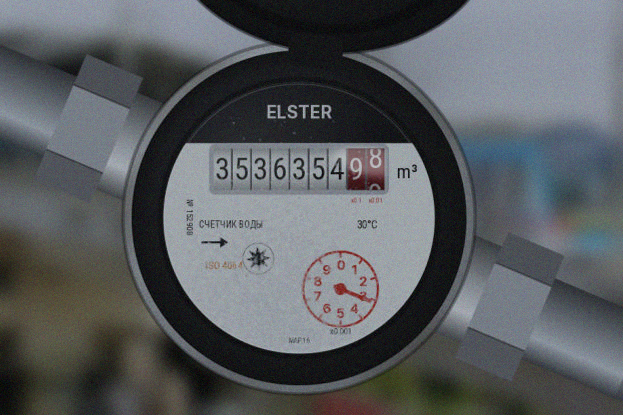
value=3536354.983 unit=m³
